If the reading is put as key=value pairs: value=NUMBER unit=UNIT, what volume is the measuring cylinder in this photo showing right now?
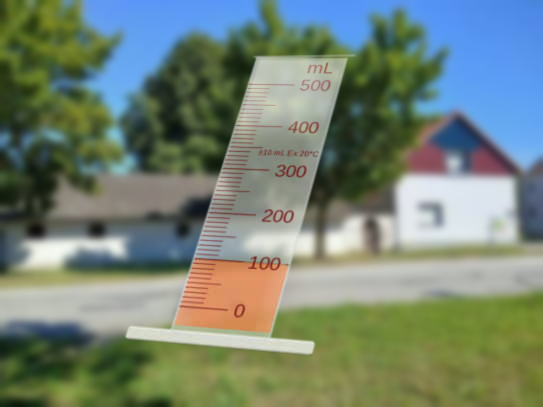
value=100 unit=mL
